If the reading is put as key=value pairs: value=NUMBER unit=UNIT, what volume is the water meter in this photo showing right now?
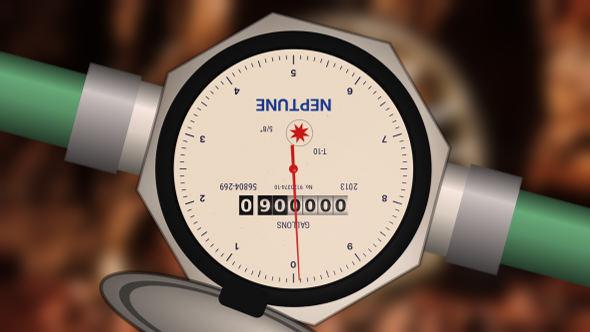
value=59.9 unit=gal
